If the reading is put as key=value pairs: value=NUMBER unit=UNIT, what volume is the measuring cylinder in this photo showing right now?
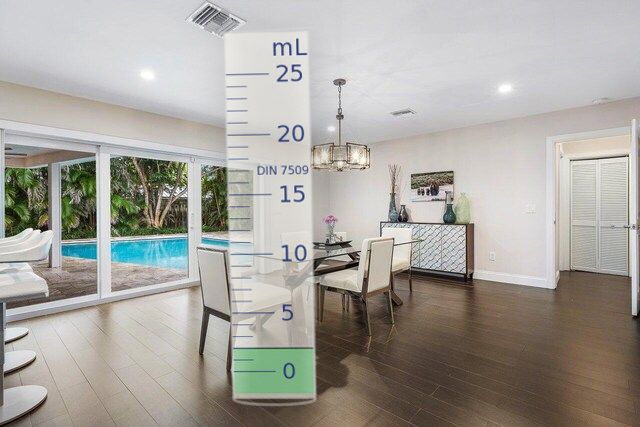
value=2 unit=mL
